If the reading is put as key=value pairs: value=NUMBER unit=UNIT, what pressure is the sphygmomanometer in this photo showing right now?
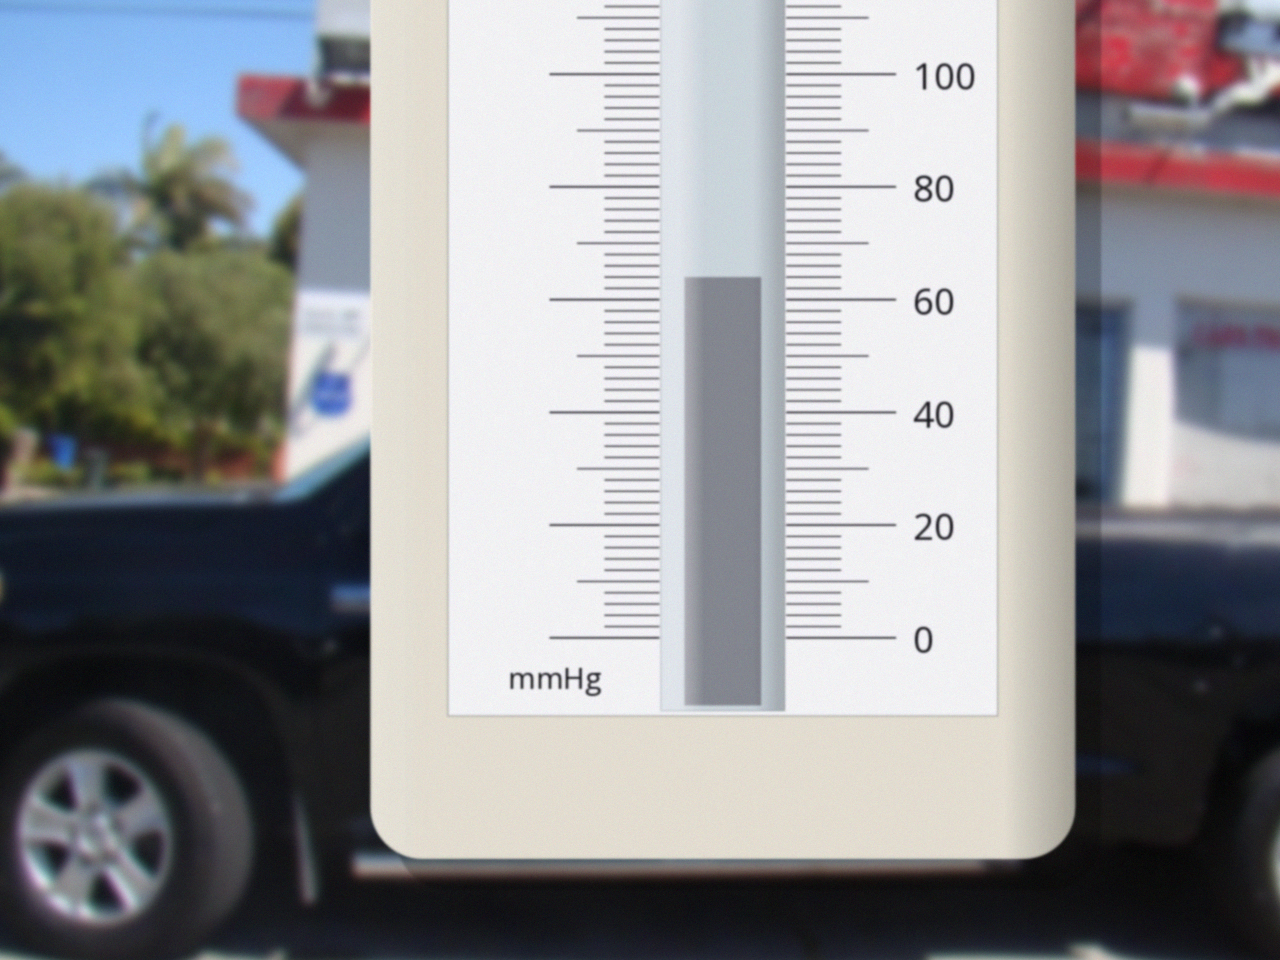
value=64 unit=mmHg
